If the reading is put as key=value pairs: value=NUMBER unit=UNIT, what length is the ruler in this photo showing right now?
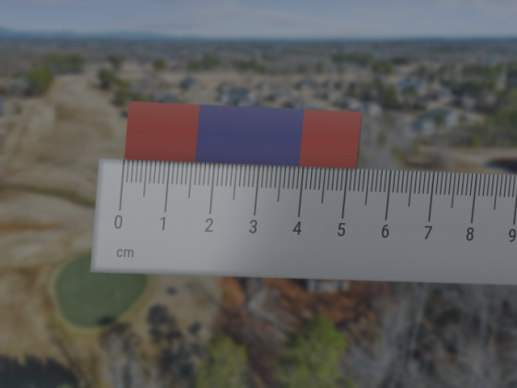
value=5.2 unit=cm
